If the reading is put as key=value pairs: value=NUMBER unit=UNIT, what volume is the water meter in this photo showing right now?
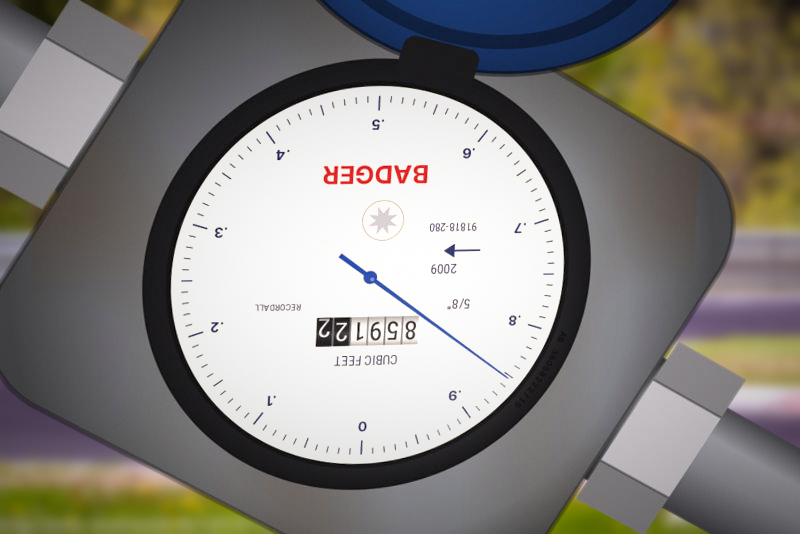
value=859121.85 unit=ft³
